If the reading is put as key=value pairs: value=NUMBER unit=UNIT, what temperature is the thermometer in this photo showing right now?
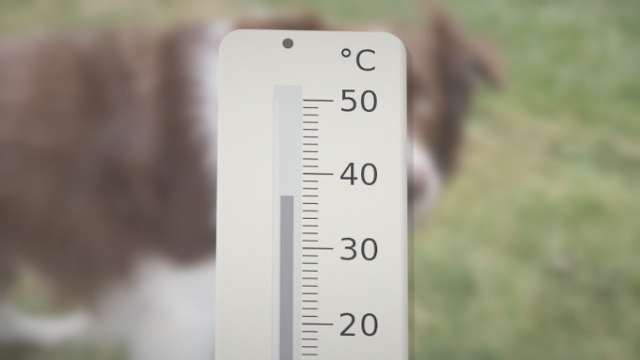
value=37 unit=°C
